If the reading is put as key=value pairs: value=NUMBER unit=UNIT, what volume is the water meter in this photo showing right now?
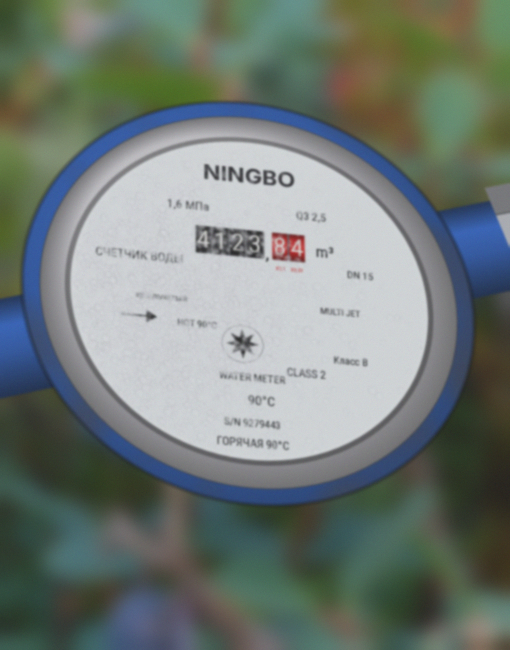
value=4123.84 unit=m³
